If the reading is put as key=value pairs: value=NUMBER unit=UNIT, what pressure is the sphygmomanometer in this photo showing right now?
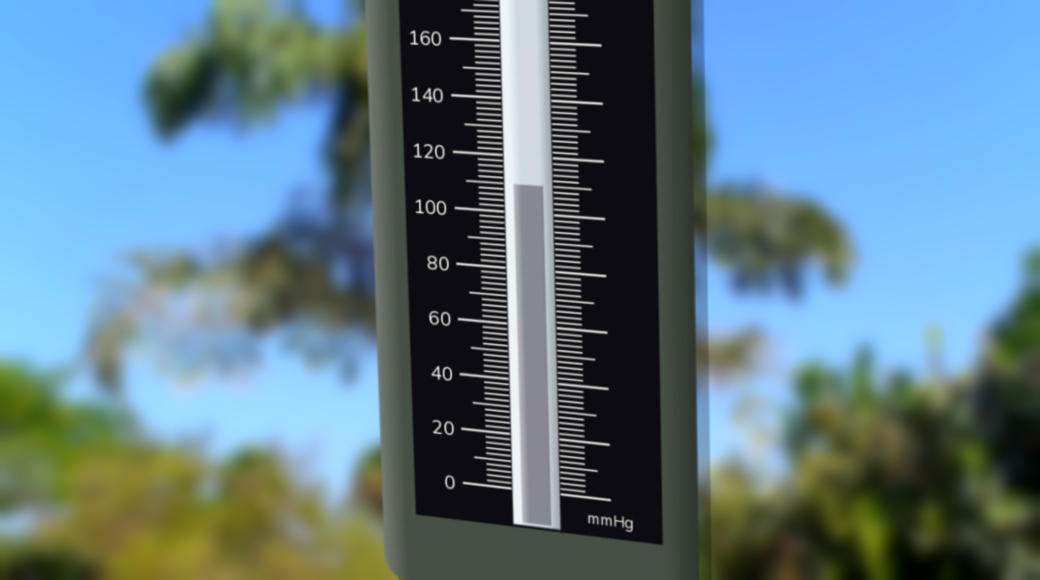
value=110 unit=mmHg
